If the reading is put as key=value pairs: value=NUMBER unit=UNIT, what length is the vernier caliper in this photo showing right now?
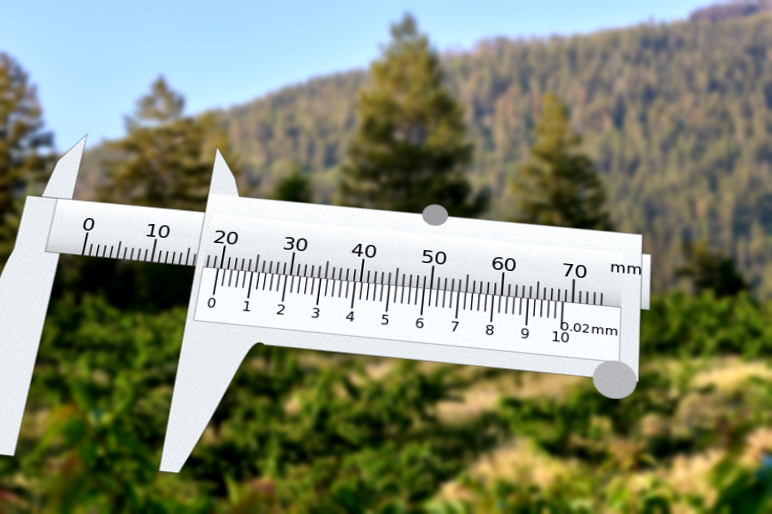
value=19.6 unit=mm
